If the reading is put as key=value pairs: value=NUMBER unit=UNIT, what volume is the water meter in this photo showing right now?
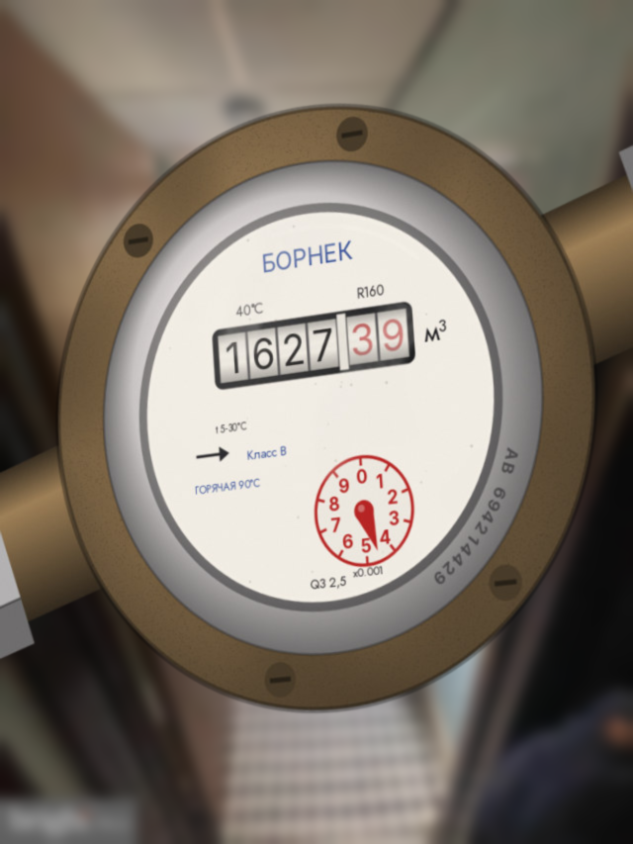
value=1627.394 unit=m³
